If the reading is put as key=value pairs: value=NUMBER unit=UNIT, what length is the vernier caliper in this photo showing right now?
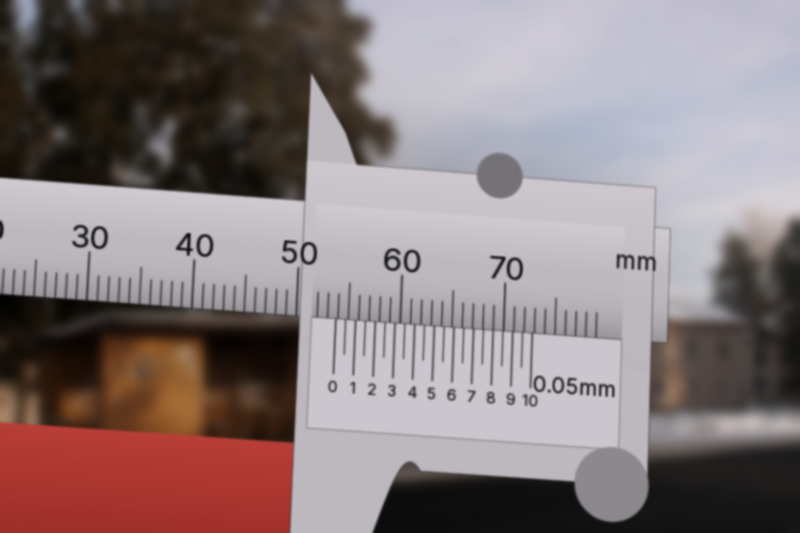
value=53.8 unit=mm
